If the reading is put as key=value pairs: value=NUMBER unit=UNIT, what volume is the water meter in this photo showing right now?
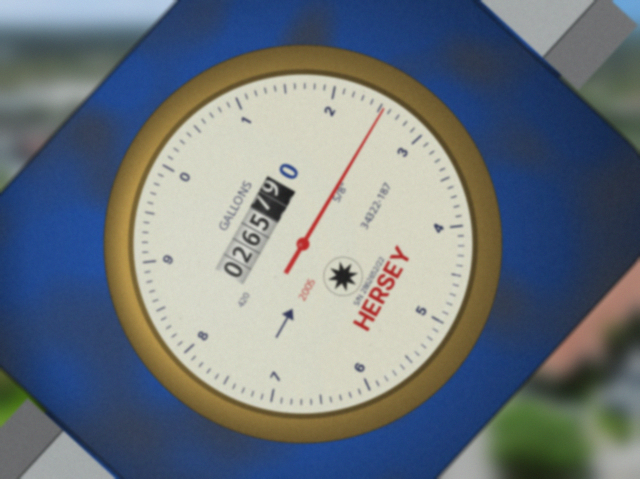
value=265792.5 unit=gal
